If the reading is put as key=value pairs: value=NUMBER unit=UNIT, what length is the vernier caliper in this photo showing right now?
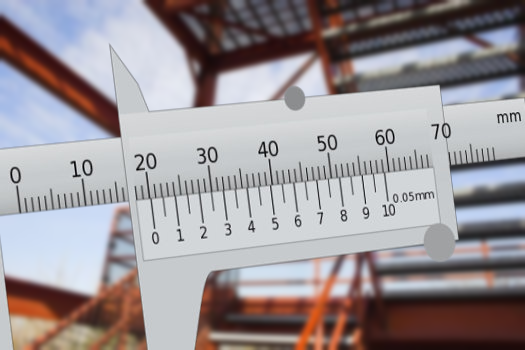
value=20.2 unit=mm
